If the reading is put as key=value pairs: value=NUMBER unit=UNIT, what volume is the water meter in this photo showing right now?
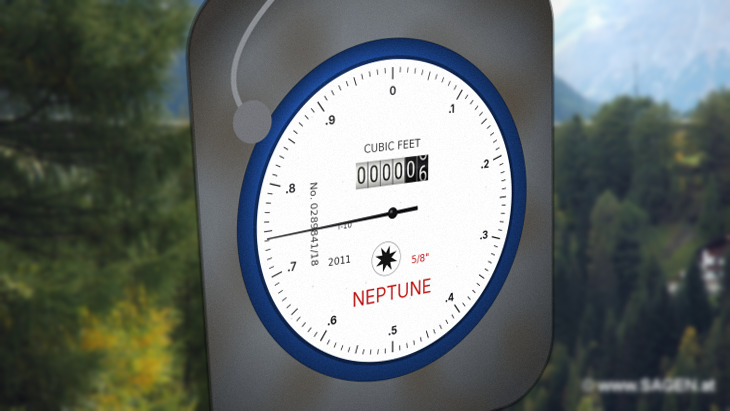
value=5.74 unit=ft³
